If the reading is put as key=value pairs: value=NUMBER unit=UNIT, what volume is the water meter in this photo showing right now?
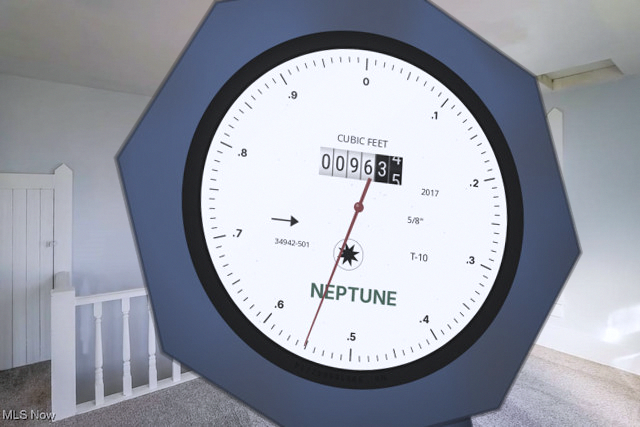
value=9634.55 unit=ft³
